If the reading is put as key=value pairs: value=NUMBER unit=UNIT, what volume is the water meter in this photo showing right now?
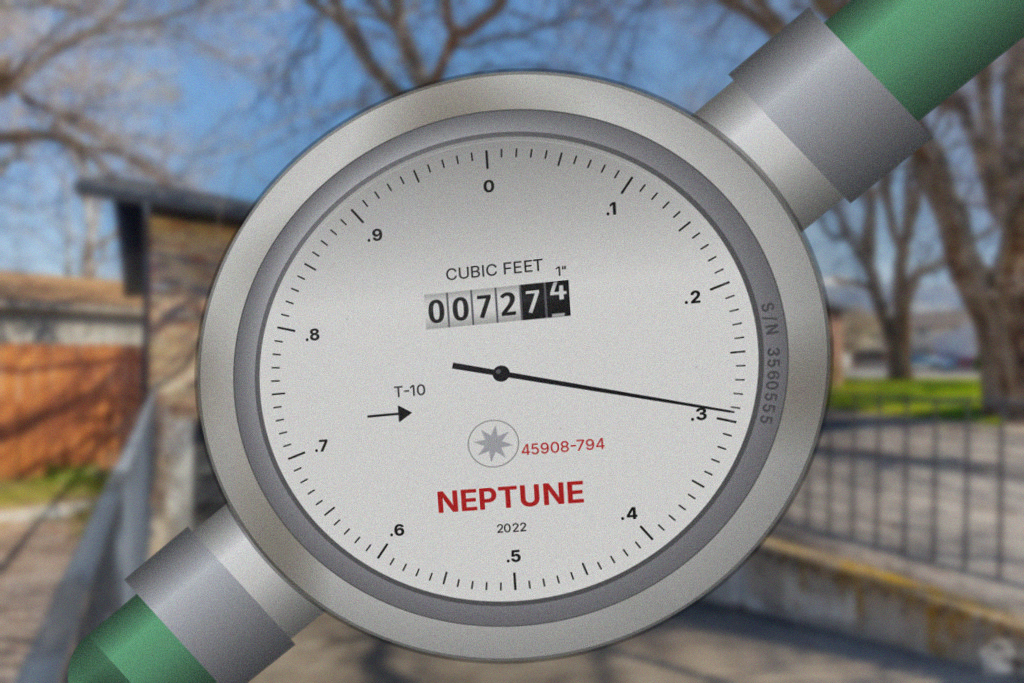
value=7274.29 unit=ft³
